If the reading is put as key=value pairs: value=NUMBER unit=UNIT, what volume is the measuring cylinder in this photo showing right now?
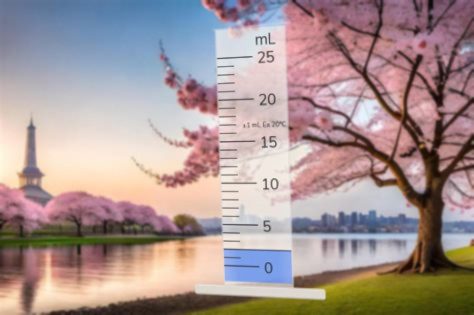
value=2 unit=mL
